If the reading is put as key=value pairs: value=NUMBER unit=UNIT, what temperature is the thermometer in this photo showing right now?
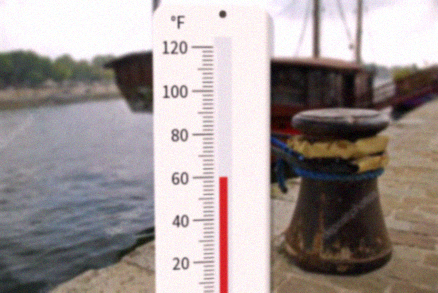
value=60 unit=°F
